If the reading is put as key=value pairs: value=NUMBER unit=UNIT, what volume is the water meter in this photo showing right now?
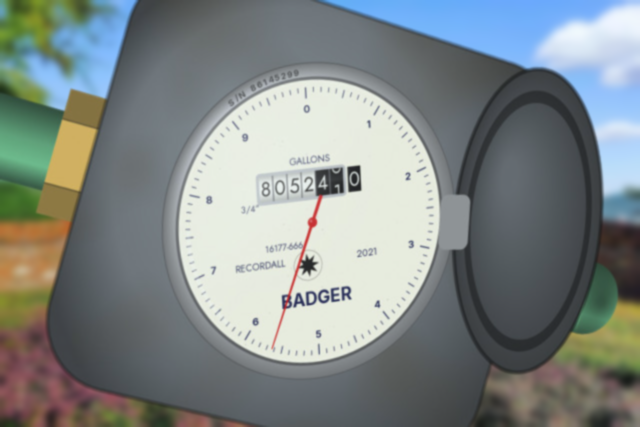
value=8052405.6 unit=gal
